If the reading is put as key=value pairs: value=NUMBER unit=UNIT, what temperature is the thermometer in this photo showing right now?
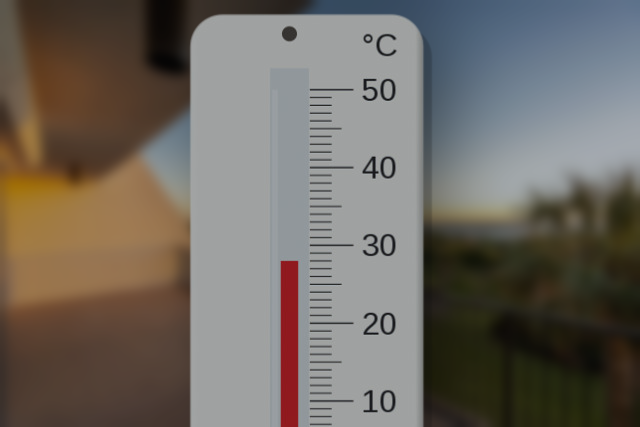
value=28 unit=°C
